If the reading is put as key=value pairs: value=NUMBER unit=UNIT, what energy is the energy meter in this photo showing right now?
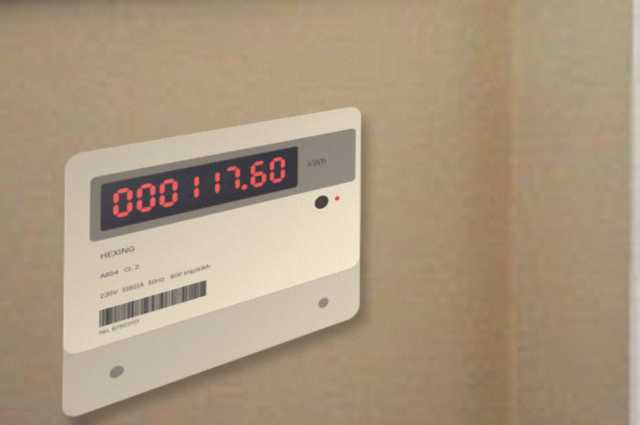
value=117.60 unit=kWh
